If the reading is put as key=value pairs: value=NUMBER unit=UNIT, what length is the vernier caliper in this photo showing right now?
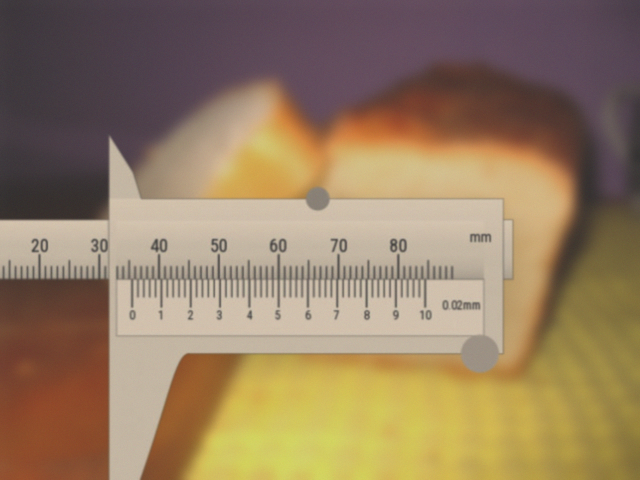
value=35.5 unit=mm
